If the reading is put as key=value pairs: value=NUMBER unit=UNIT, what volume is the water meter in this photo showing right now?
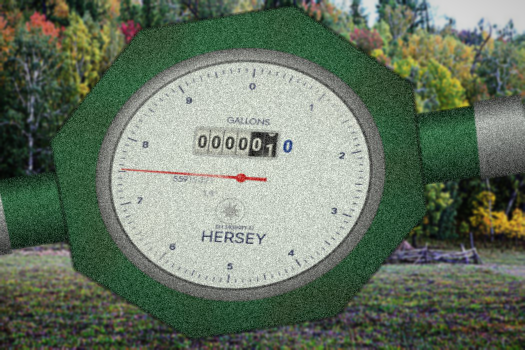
value=7.5 unit=gal
